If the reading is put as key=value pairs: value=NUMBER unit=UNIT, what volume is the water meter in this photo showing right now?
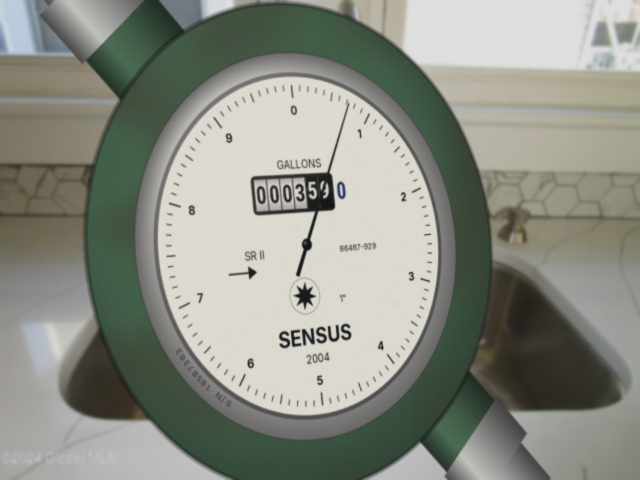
value=3590.7 unit=gal
